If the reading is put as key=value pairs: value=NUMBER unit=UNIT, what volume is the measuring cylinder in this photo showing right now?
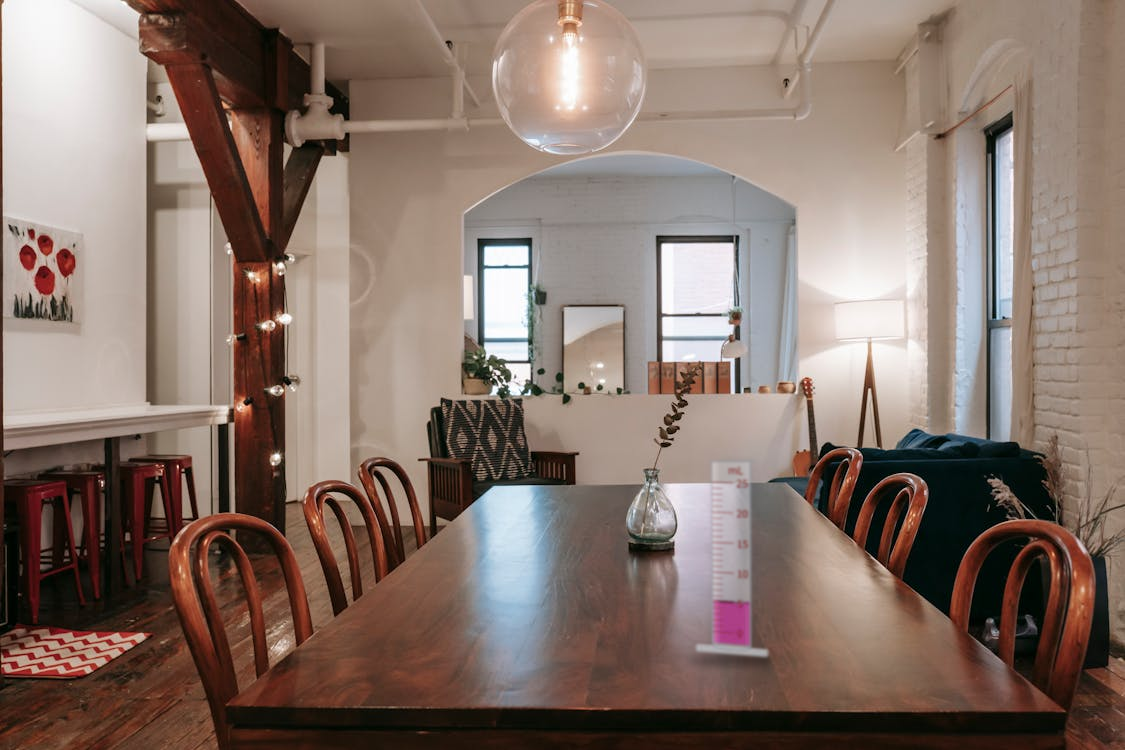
value=5 unit=mL
